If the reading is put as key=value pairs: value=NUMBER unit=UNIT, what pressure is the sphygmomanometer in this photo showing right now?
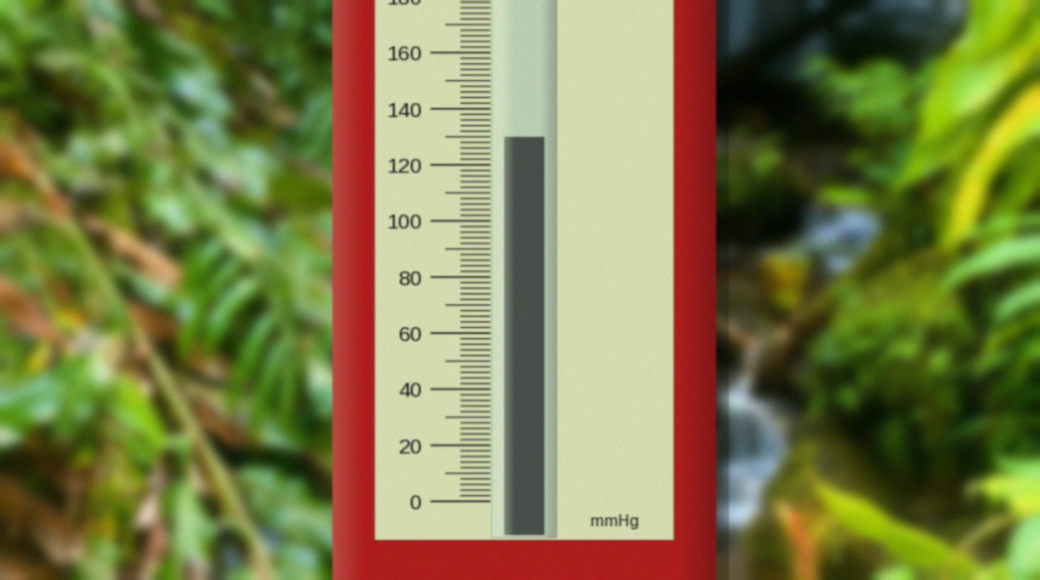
value=130 unit=mmHg
